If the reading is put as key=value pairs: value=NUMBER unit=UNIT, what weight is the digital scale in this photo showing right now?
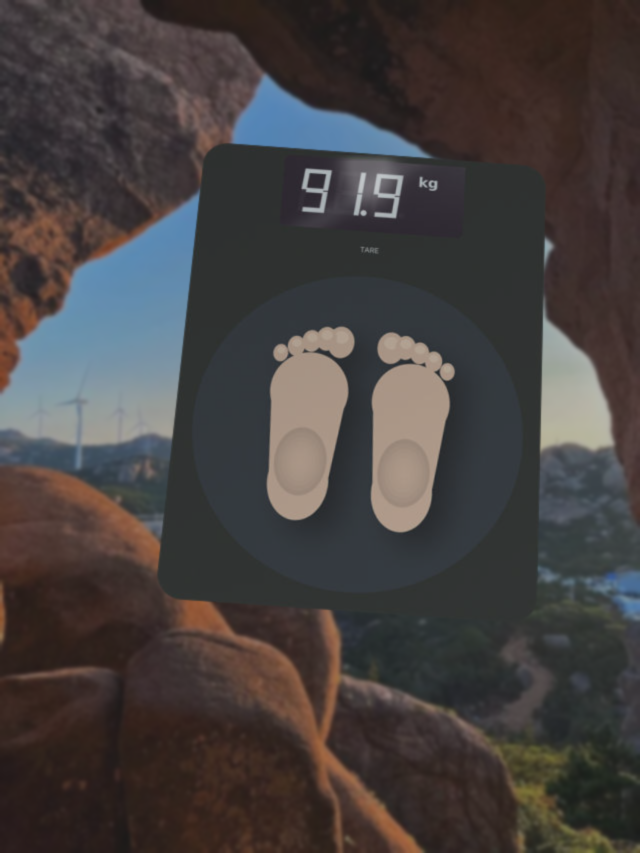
value=91.9 unit=kg
